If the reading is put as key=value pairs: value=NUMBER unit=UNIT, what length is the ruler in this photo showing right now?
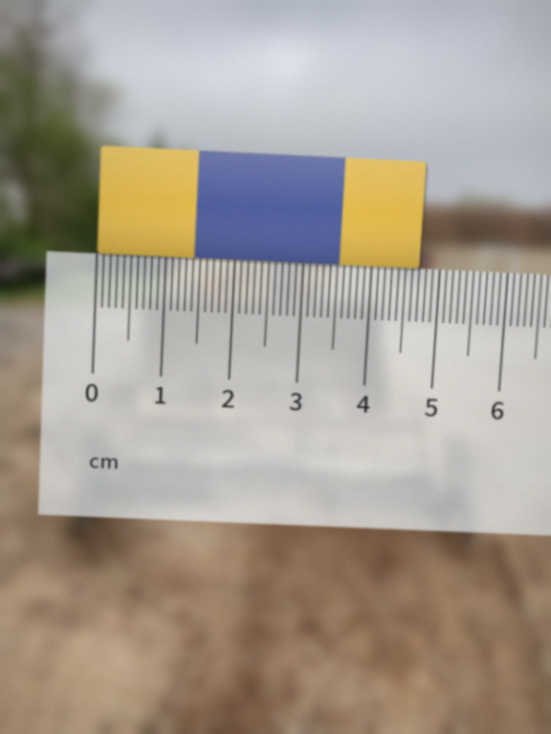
value=4.7 unit=cm
